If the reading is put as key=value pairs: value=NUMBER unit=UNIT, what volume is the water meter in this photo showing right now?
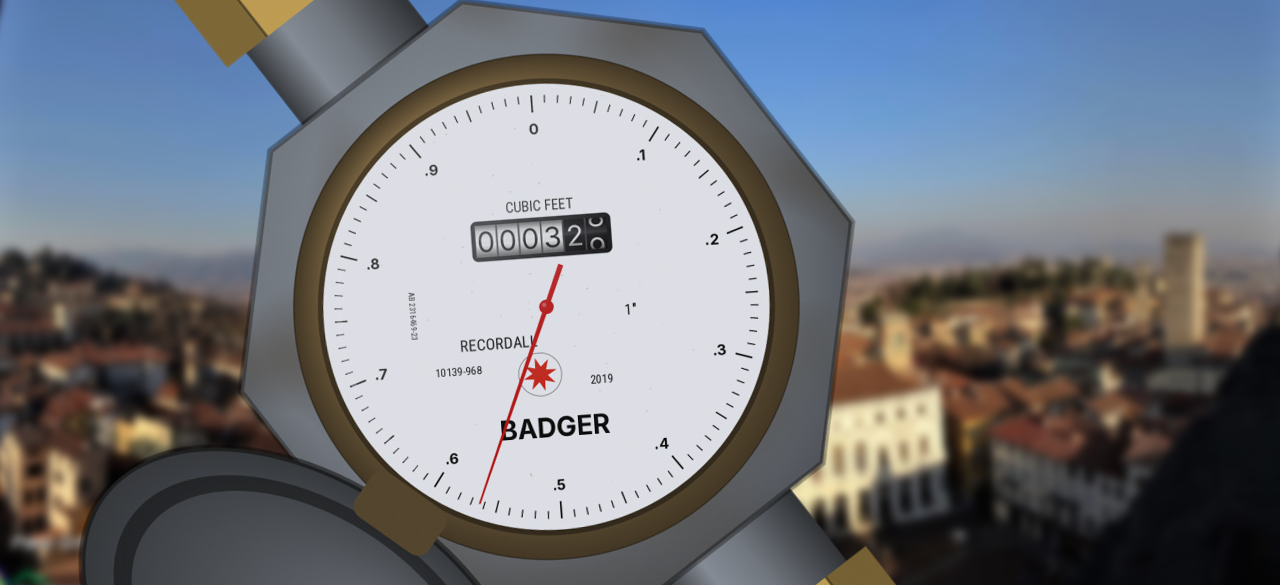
value=328.56 unit=ft³
